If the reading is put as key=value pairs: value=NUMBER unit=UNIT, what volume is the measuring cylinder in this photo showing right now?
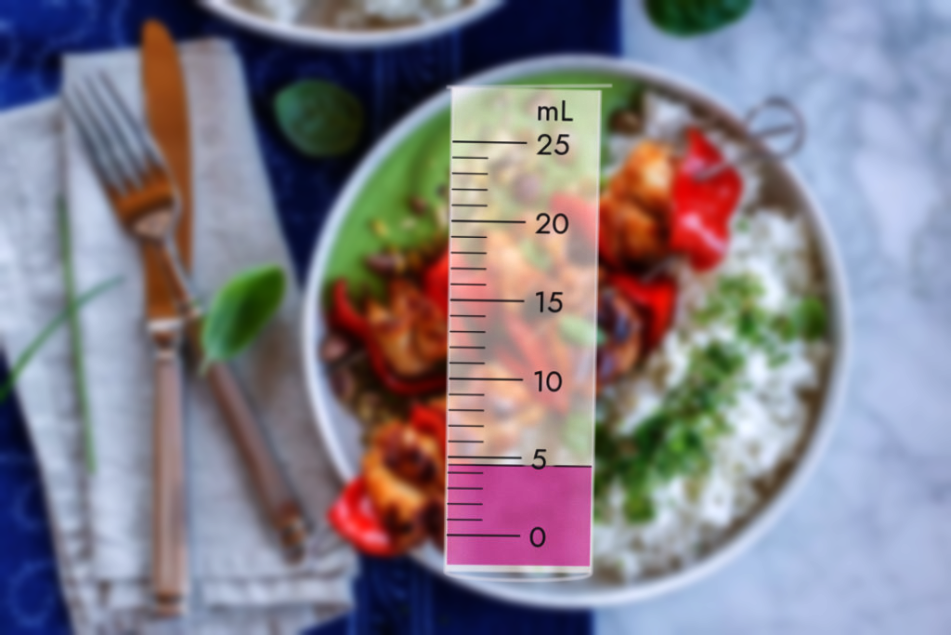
value=4.5 unit=mL
